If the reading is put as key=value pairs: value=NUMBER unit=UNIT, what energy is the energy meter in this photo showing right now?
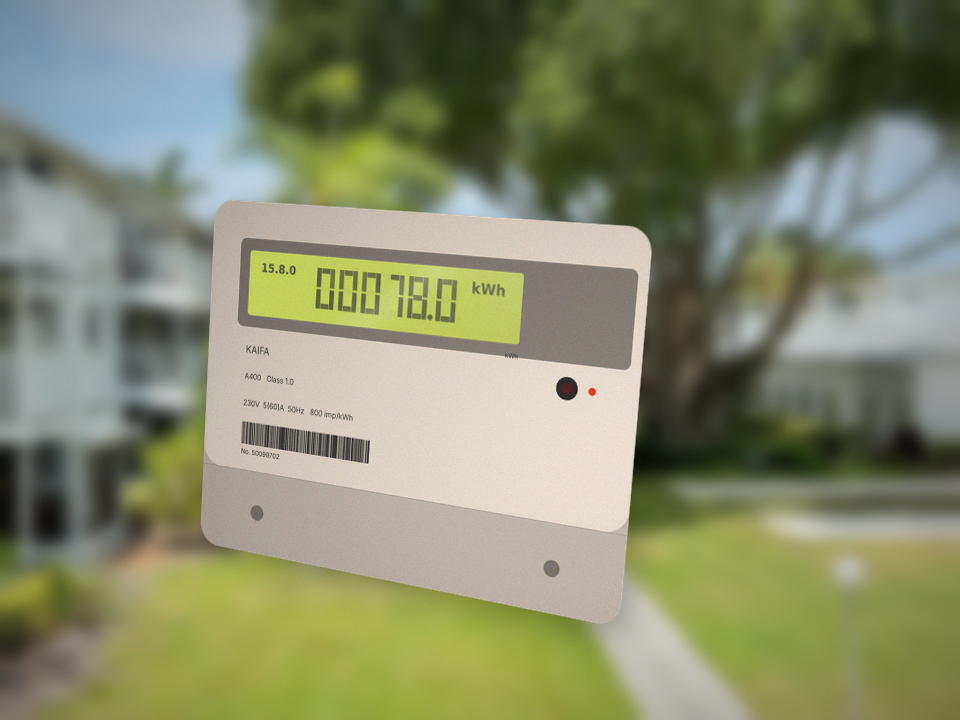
value=78.0 unit=kWh
